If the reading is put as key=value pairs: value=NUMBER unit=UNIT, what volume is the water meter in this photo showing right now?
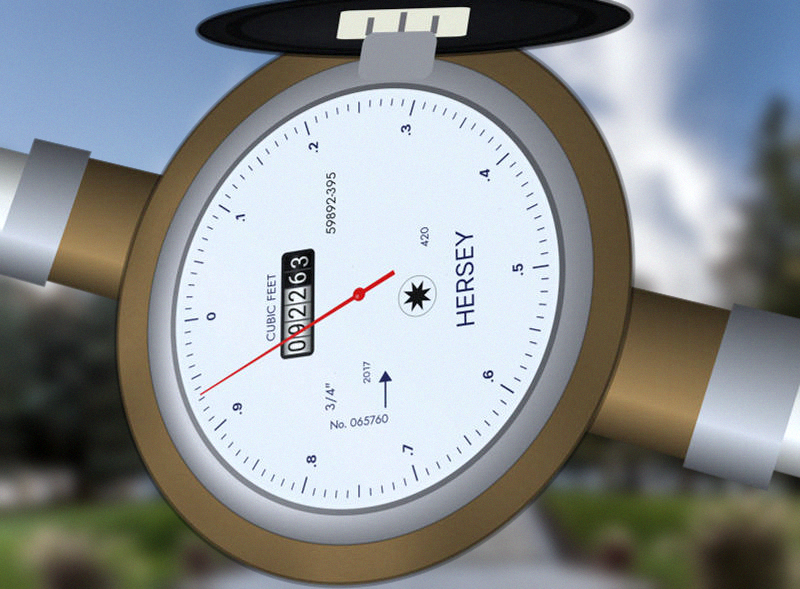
value=92262.93 unit=ft³
